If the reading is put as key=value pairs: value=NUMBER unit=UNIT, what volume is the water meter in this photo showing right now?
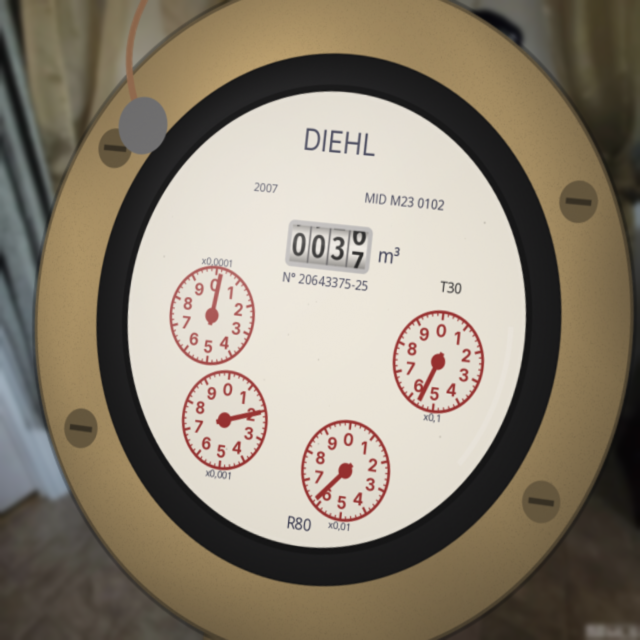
value=36.5620 unit=m³
